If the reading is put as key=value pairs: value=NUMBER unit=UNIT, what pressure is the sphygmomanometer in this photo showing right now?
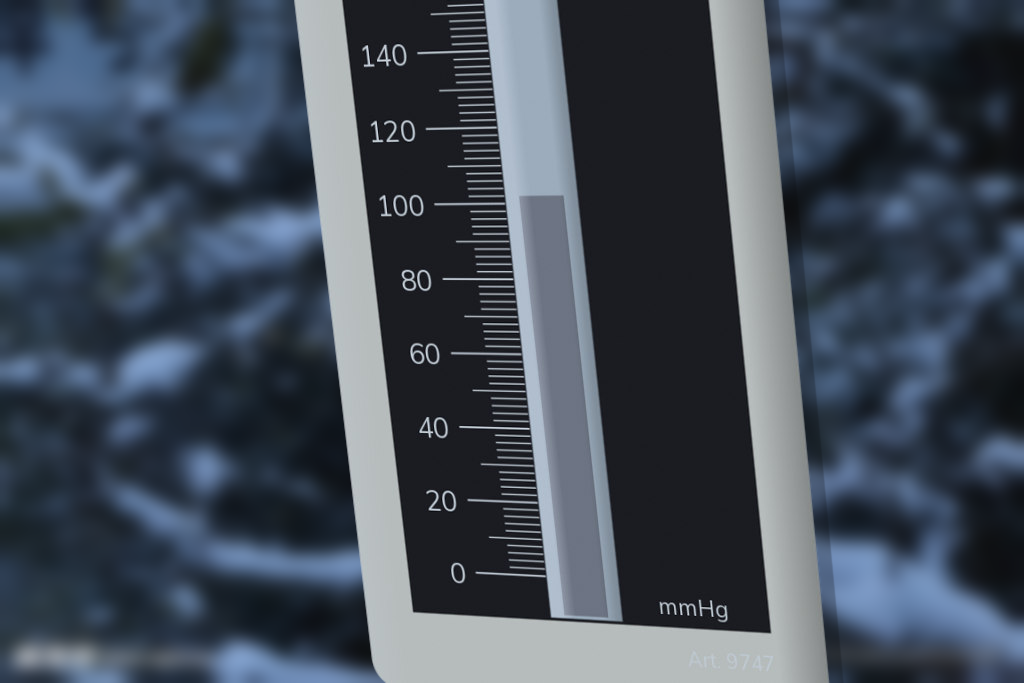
value=102 unit=mmHg
